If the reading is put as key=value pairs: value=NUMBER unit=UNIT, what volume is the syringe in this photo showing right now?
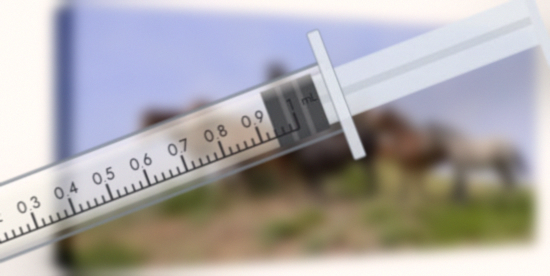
value=0.94 unit=mL
